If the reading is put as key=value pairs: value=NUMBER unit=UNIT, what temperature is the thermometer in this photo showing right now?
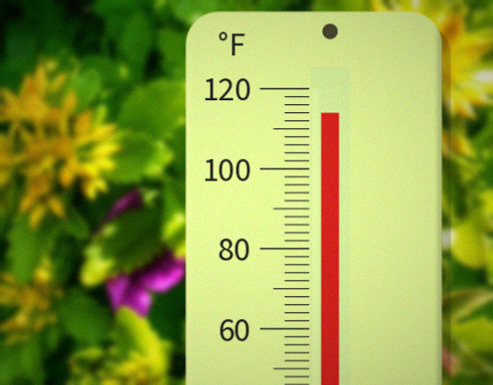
value=114 unit=°F
